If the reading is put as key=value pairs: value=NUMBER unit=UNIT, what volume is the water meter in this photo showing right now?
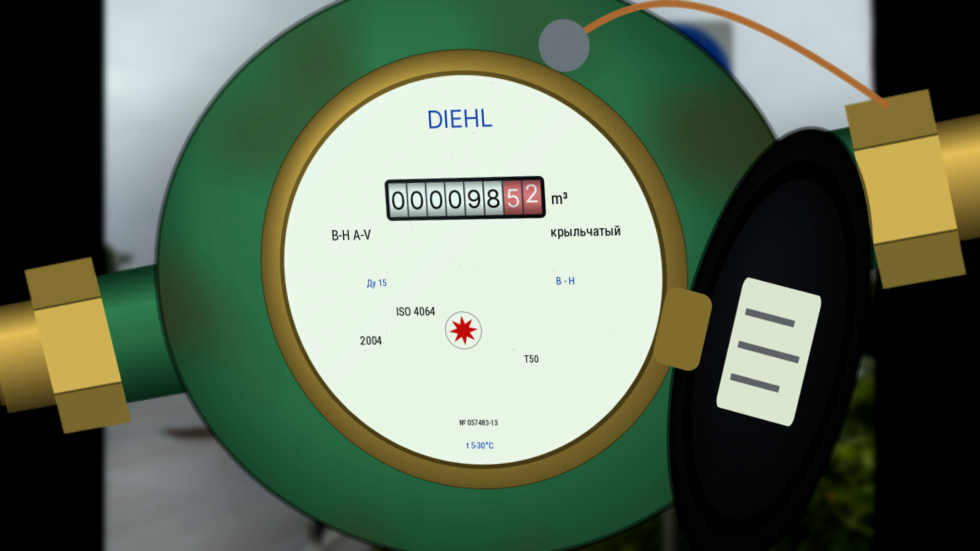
value=98.52 unit=m³
